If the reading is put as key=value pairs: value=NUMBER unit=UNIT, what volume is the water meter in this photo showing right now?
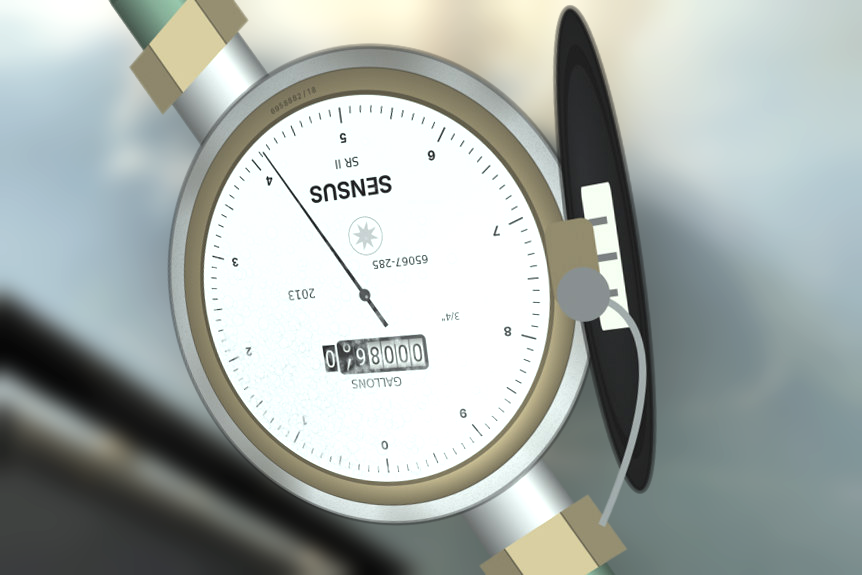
value=8674.1 unit=gal
